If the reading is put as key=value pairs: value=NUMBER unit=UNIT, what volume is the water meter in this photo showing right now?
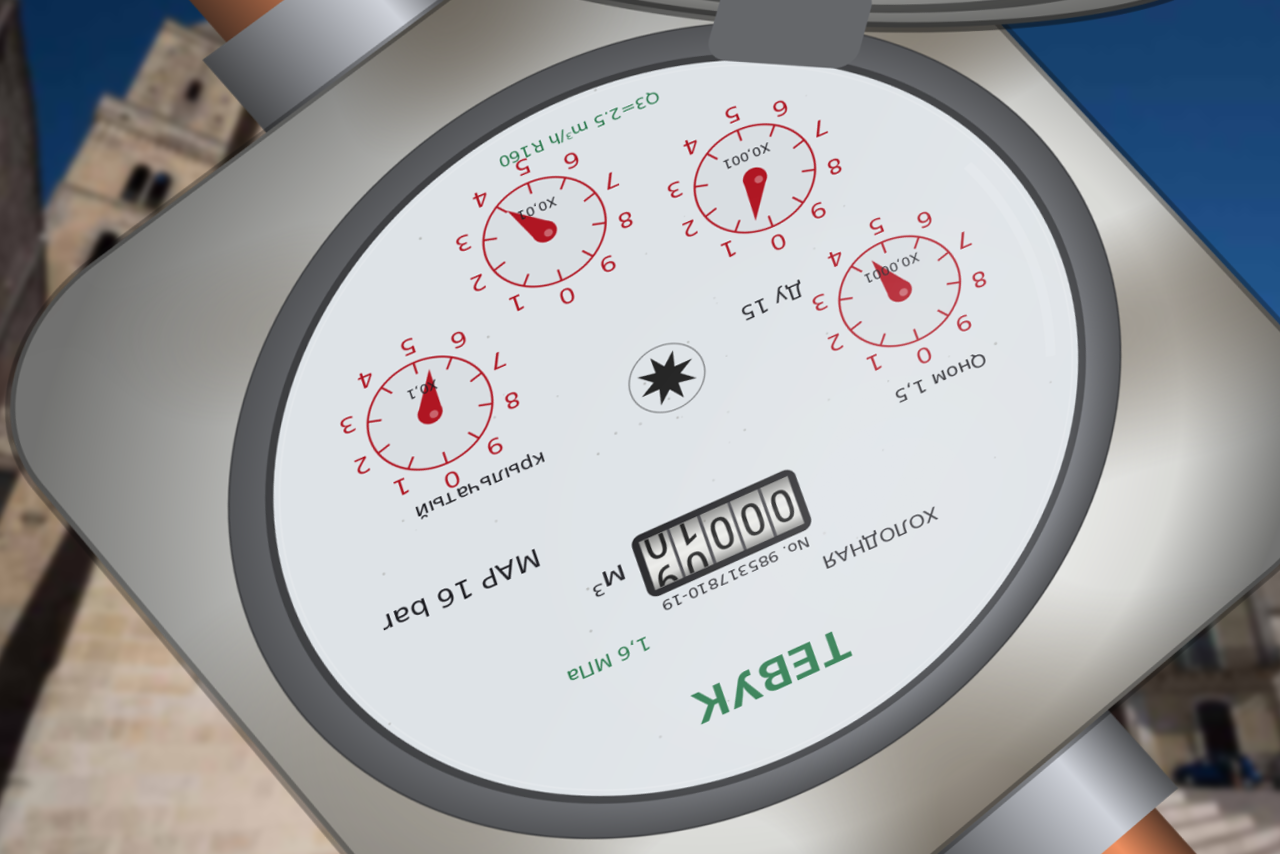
value=9.5404 unit=m³
